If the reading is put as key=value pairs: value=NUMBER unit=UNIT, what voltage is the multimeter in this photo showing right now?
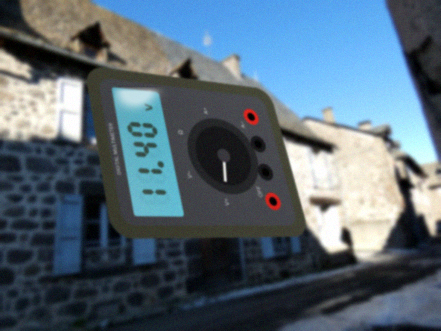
value=11.40 unit=V
